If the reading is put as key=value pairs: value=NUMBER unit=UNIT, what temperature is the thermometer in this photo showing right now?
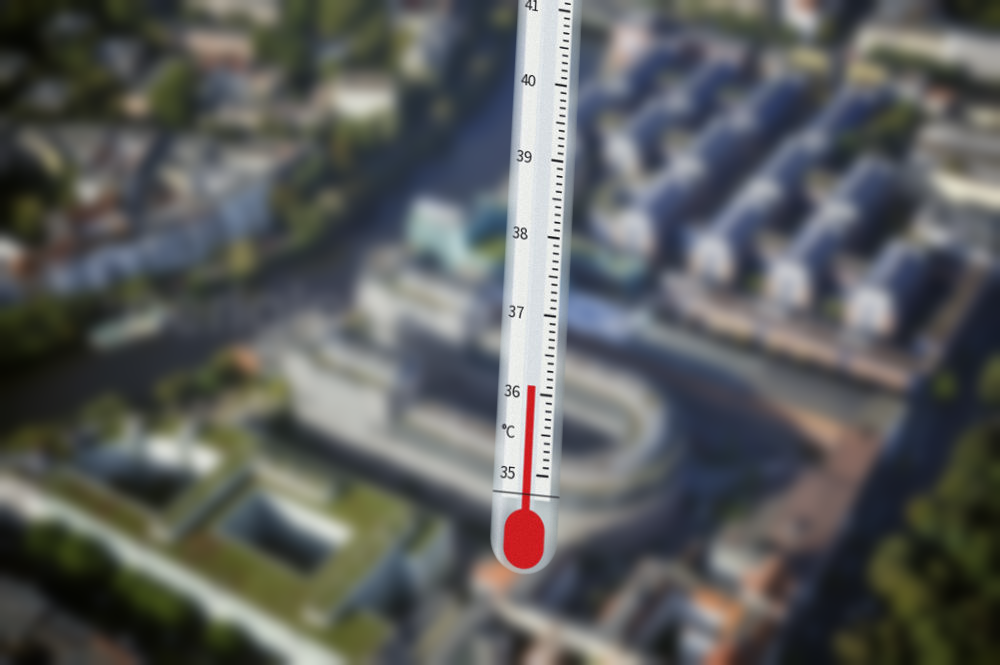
value=36.1 unit=°C
